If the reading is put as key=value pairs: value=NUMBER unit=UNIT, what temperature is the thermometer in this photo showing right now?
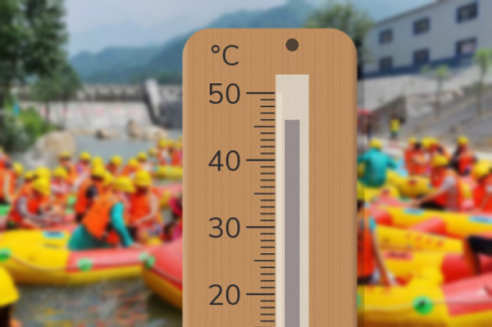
value=46 unit=°C
